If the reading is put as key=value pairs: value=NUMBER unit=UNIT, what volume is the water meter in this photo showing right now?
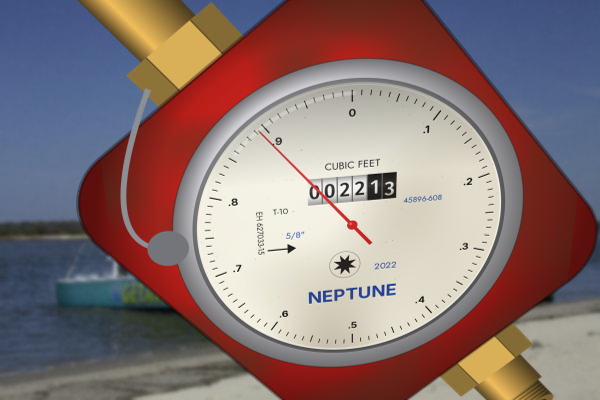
value=2212.89 unit=ft³
